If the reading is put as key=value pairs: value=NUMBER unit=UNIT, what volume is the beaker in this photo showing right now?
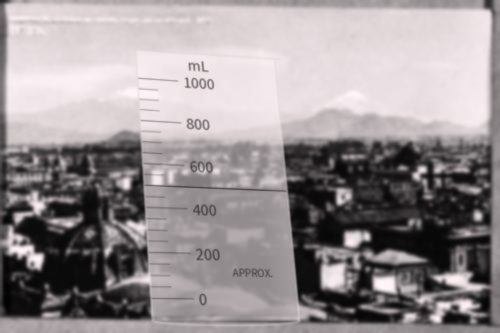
value=500 unit=mL
